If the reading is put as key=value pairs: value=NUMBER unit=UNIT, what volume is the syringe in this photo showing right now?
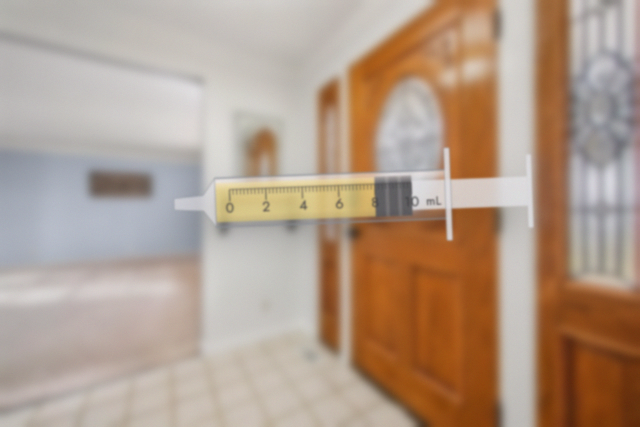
value=8 unit=mL
